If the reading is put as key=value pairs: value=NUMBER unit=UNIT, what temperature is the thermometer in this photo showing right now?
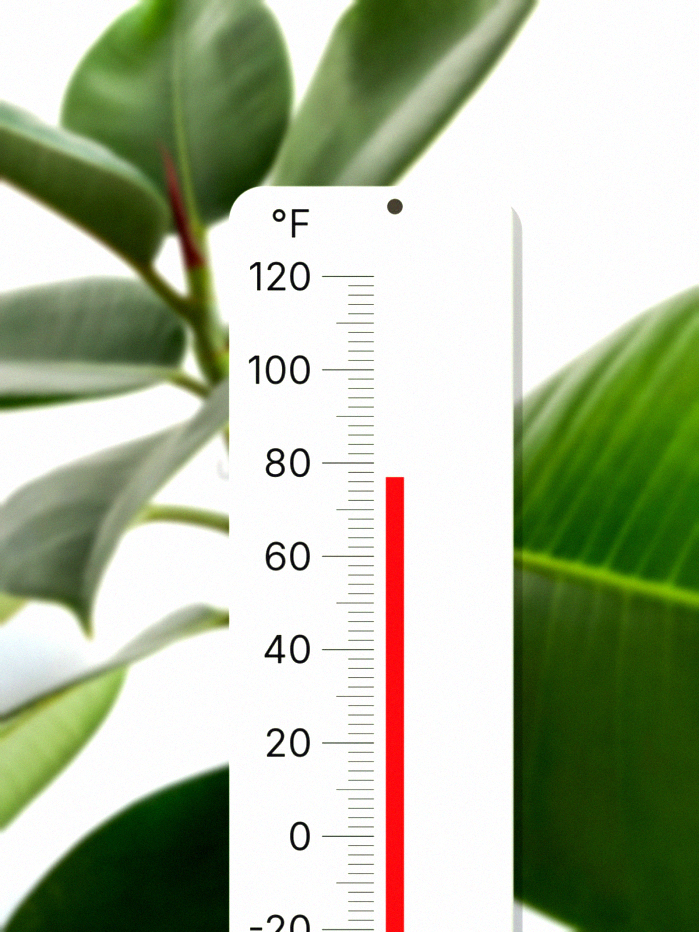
value=77 unit=°F
